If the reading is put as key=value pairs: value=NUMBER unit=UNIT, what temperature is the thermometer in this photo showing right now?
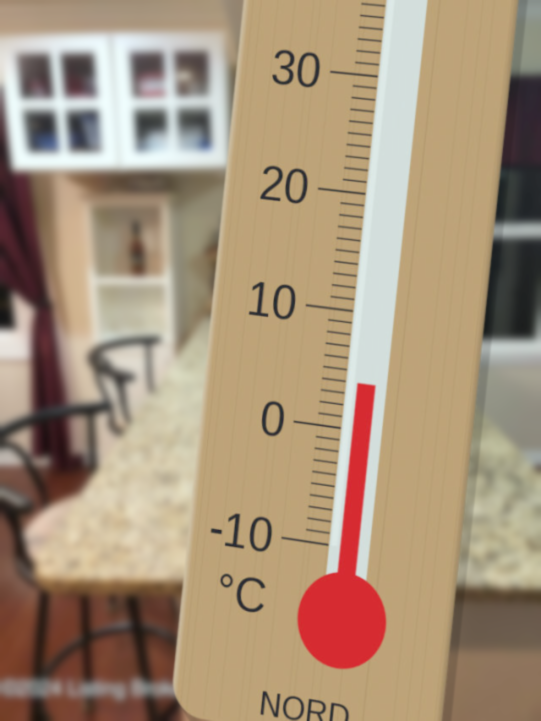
value=4 unit=°C
